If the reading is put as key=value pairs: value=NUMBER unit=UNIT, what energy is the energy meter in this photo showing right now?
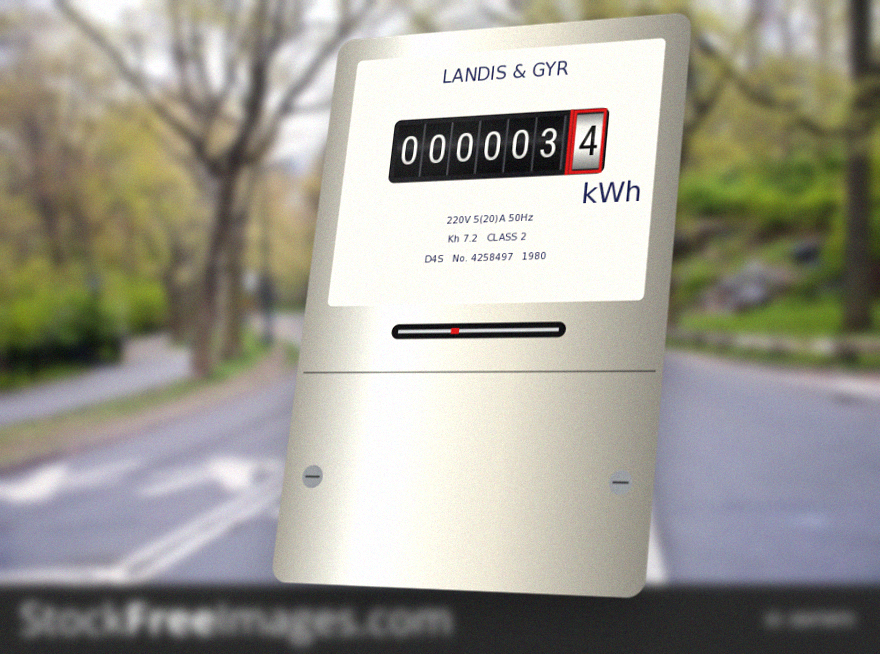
value=3.4 unit=kWh
